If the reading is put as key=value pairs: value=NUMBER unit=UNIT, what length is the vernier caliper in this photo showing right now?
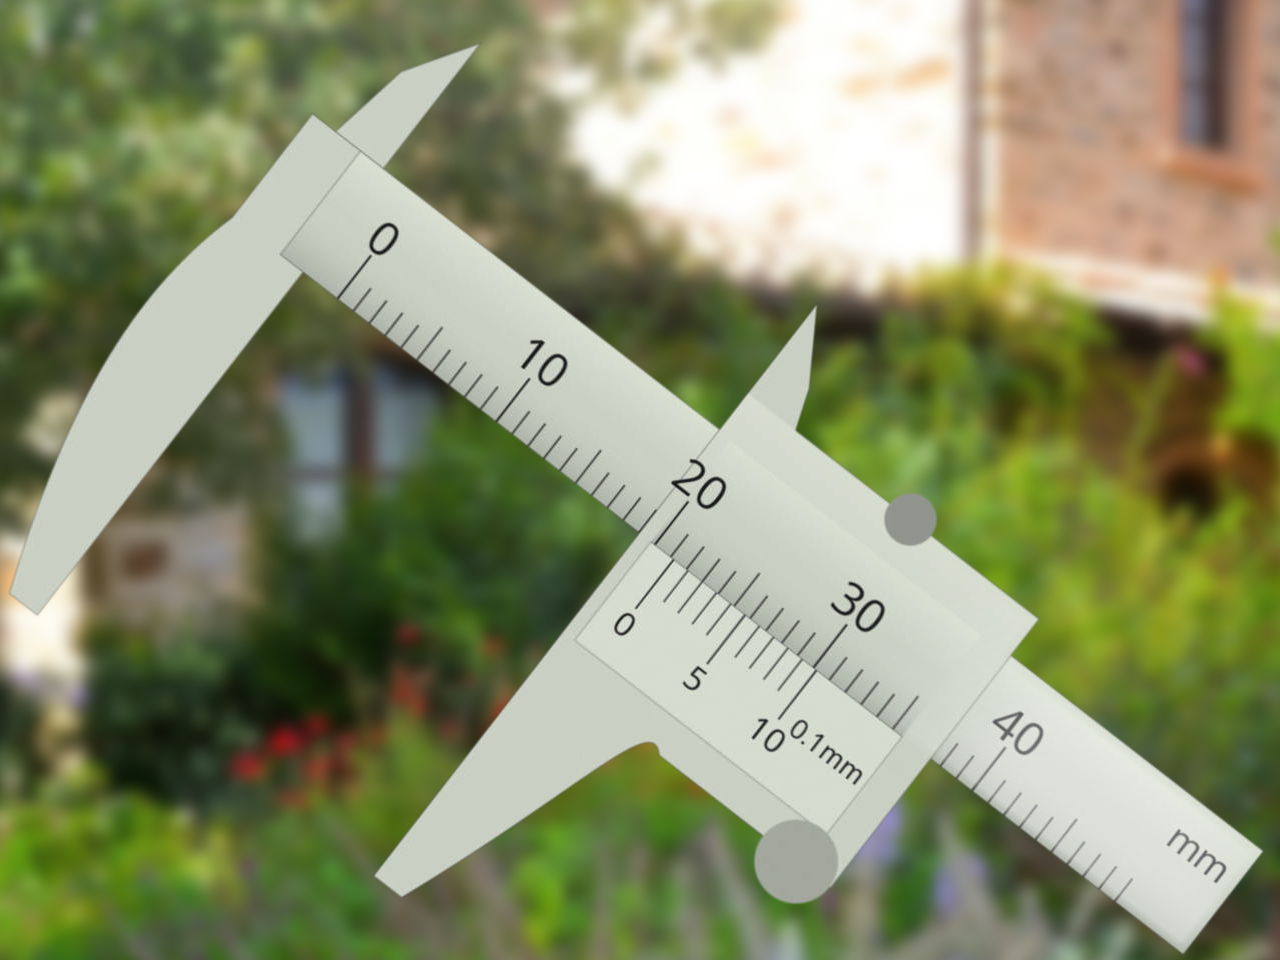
value=21.2 unit=mm
